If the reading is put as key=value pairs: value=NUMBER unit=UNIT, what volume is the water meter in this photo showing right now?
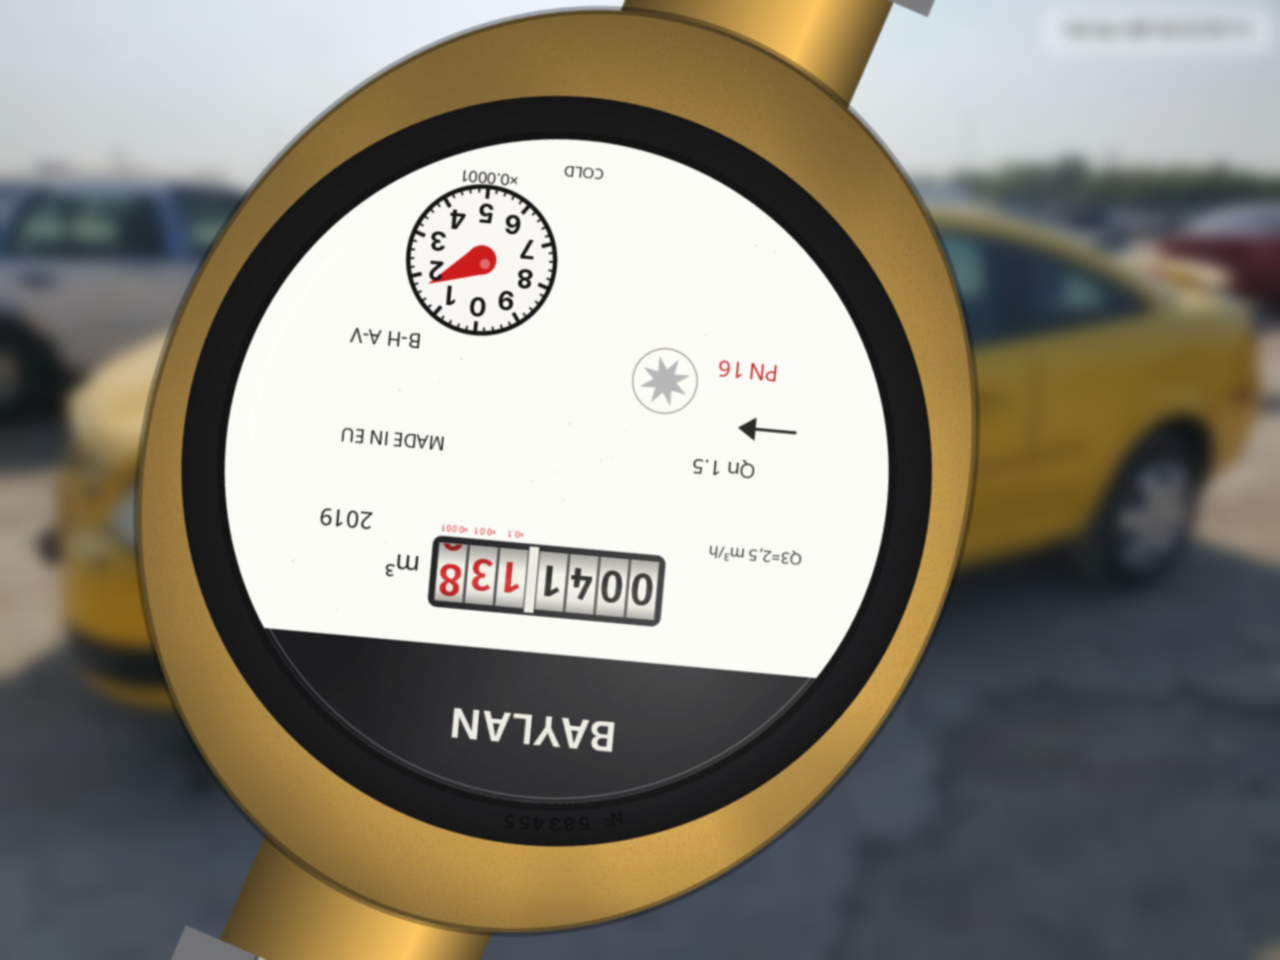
value=41.1381 unit=m³
